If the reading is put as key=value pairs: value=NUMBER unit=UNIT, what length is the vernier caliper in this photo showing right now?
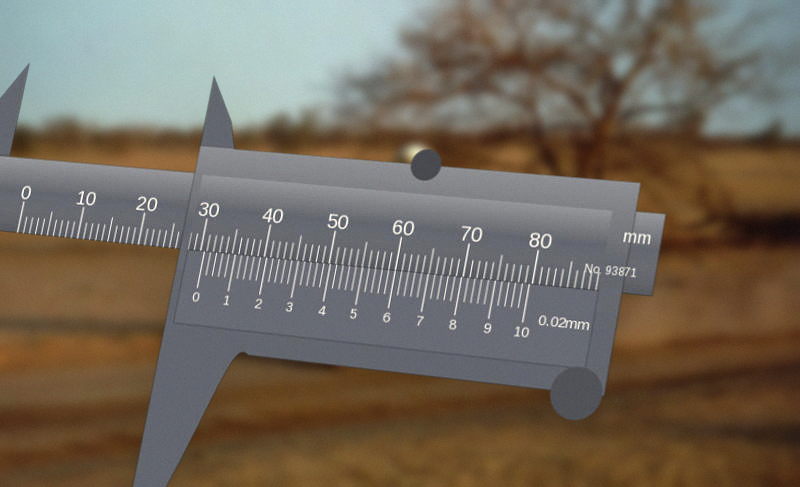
value=30.6 unit=mm
